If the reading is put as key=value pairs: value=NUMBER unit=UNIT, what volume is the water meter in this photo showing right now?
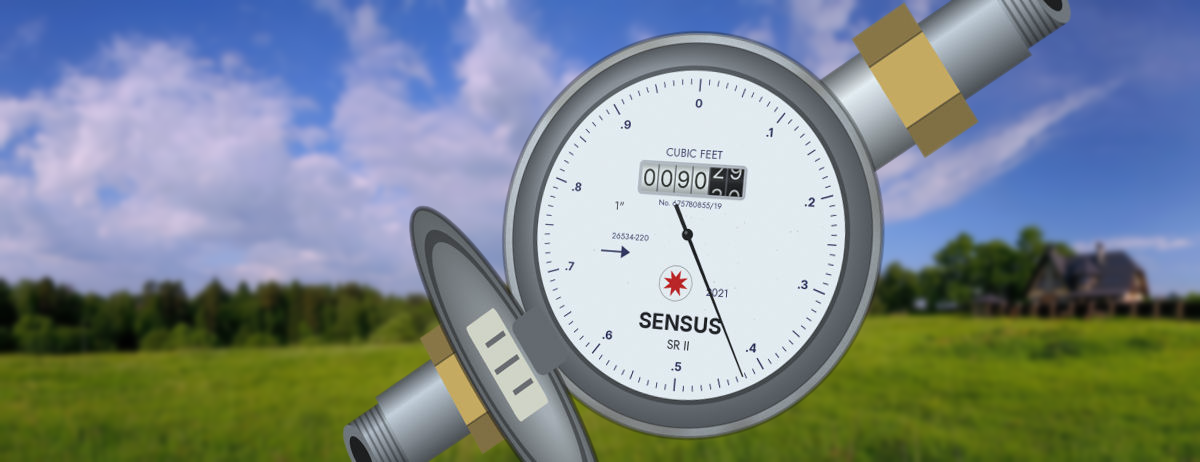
value=9029.42 unit=ft³
